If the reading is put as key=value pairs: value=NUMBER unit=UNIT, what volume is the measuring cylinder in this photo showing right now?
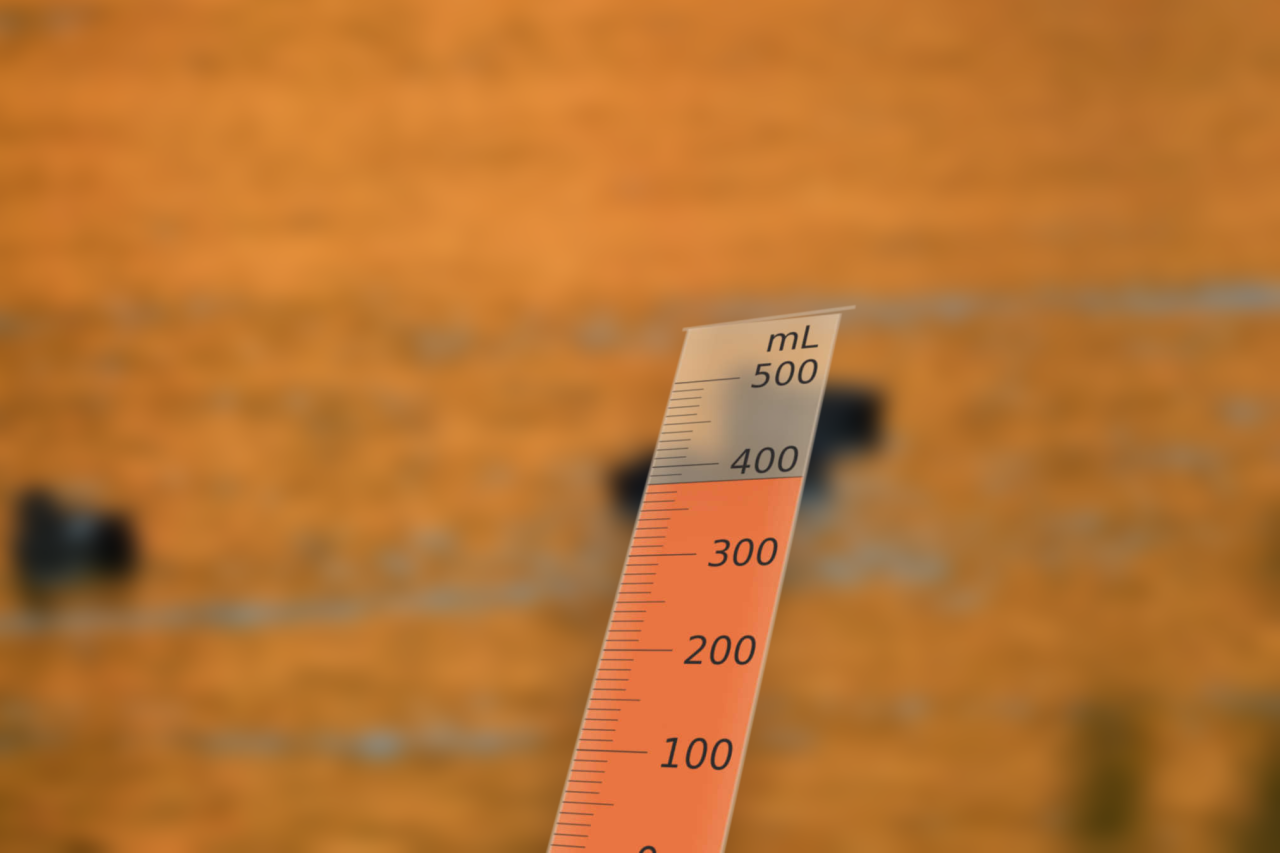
value=380 unit=mL
